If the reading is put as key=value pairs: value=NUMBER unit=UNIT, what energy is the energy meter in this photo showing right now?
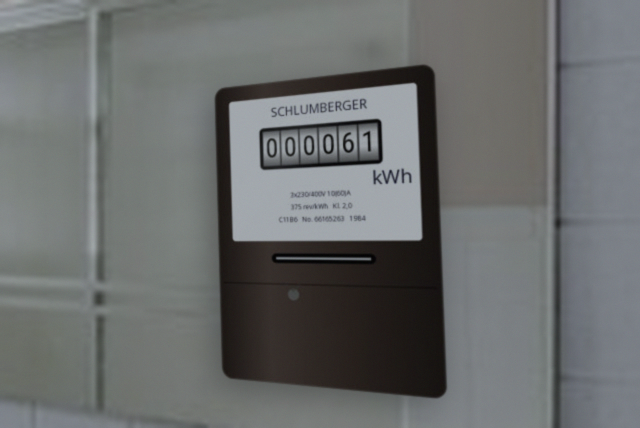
value=61 unit=kWh
